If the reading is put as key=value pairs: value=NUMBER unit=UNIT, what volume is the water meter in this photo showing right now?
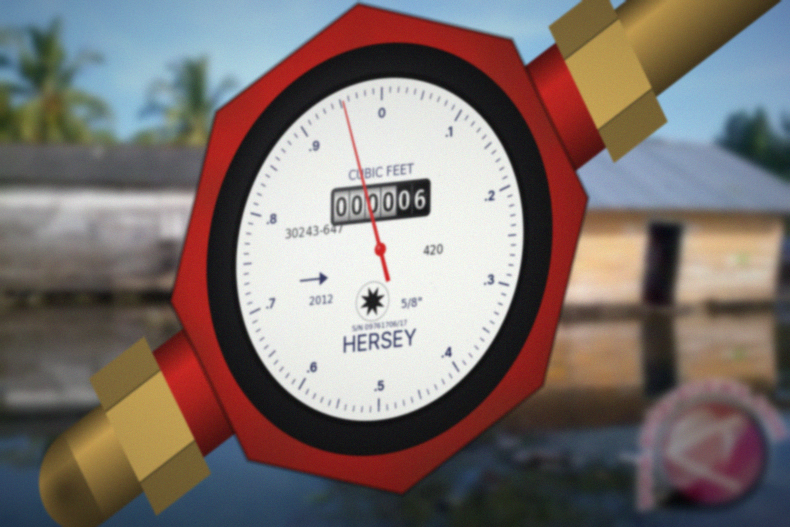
value=5.95 unit=ft³
